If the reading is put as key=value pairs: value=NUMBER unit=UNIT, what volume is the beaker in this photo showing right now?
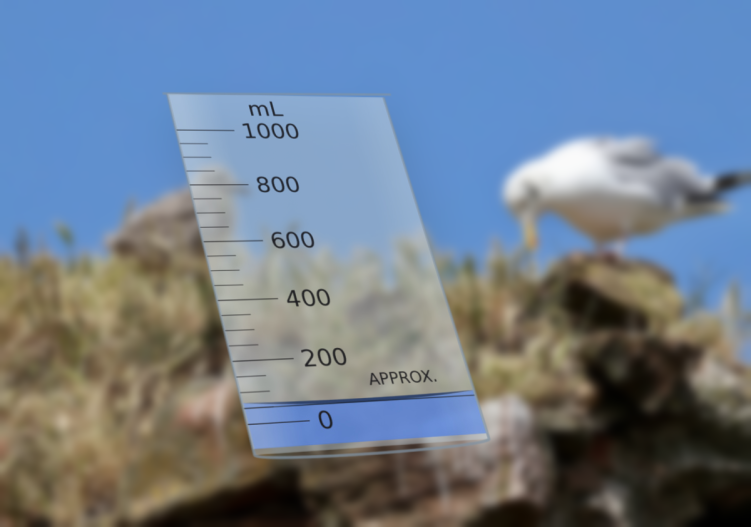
value=50 unit=mL
